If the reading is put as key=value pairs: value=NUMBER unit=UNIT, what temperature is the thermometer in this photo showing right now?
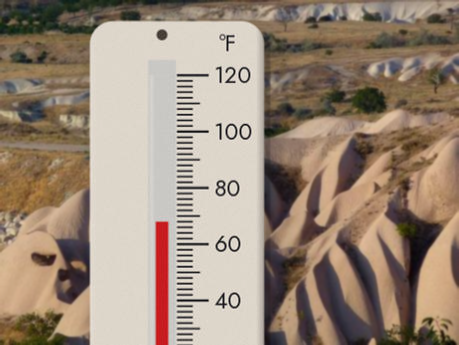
value=68 unit=°F
